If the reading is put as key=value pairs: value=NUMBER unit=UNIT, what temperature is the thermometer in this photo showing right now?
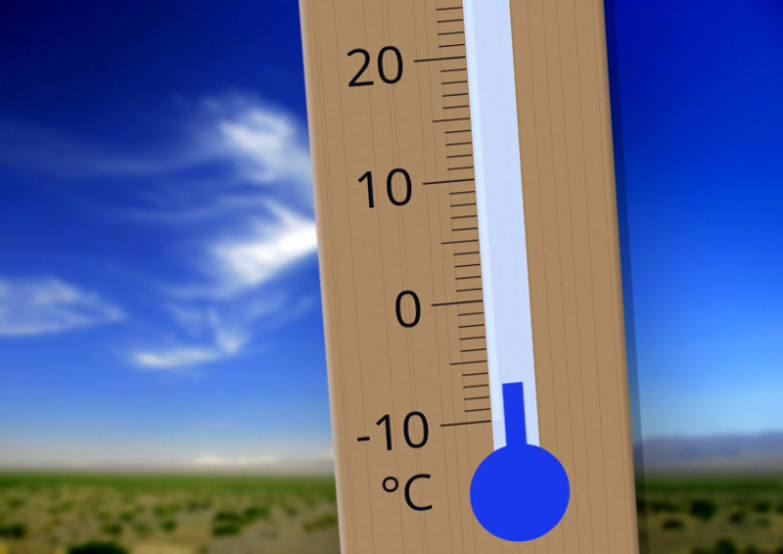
value=-7 unit=°C
